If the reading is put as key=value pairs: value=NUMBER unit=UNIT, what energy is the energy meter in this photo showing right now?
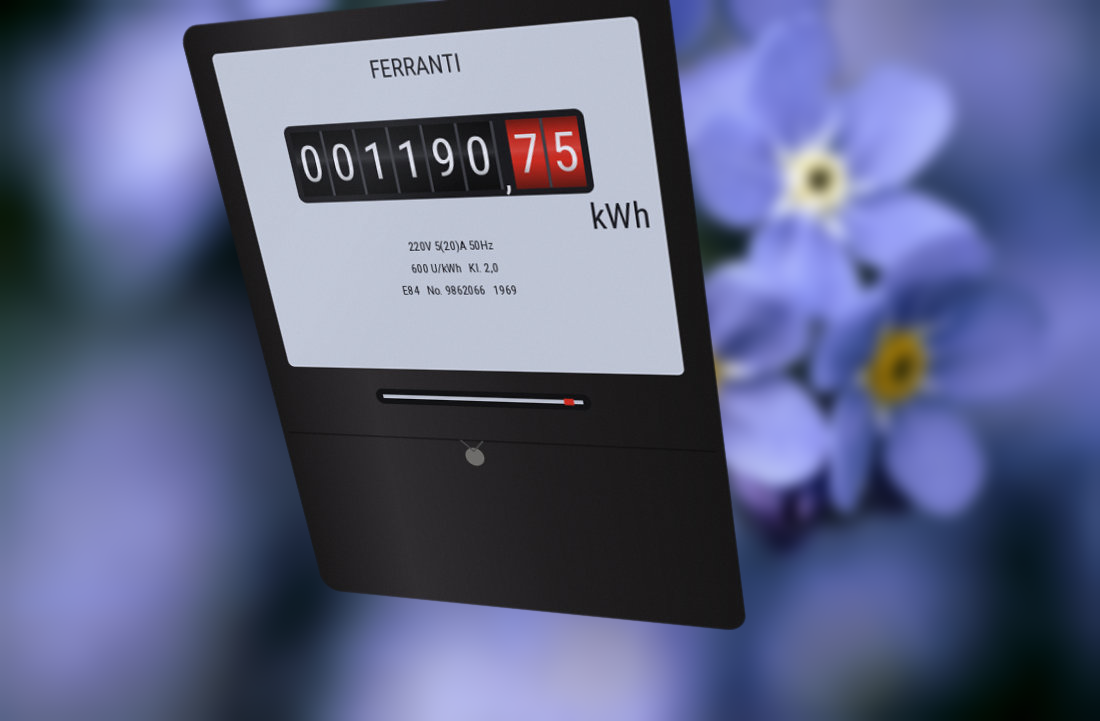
value=1190.75 unit=kWh
